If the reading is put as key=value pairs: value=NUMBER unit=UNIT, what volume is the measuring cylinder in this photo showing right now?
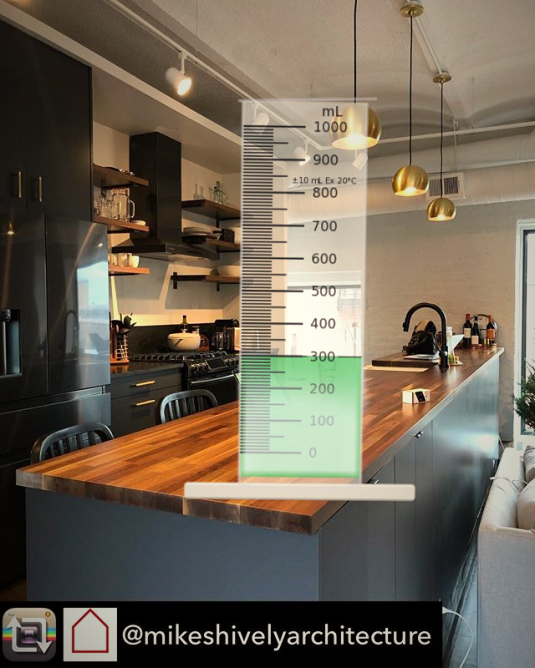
value=300 unit=mL
